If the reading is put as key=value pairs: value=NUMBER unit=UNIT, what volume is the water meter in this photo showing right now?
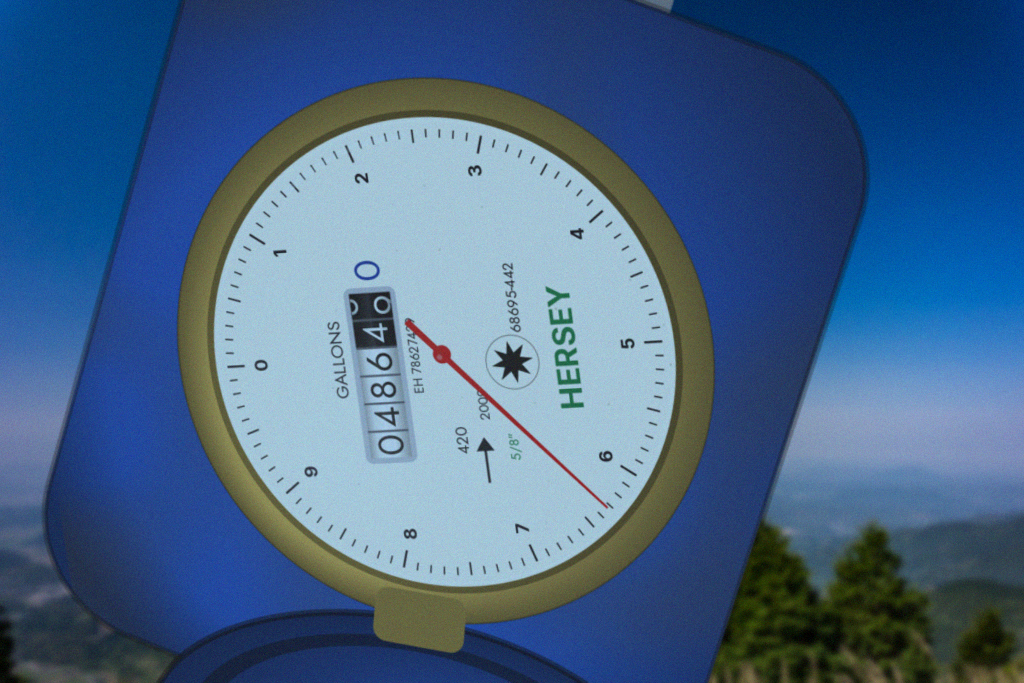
value=486486.3 unit=gal
